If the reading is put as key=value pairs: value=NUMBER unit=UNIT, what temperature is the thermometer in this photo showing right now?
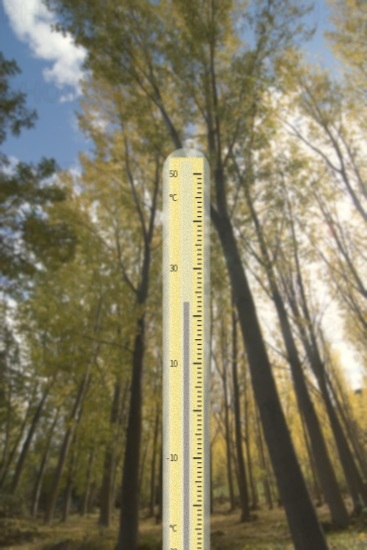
value=23 unit=°C
